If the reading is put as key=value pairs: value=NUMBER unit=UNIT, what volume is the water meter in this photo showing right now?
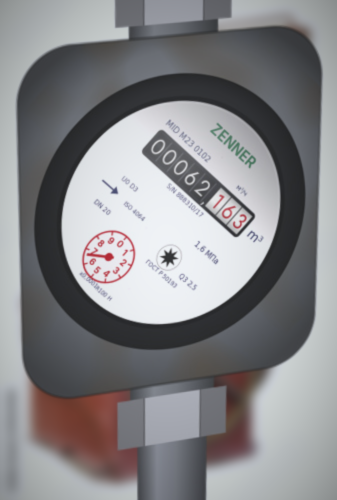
value=62.1636 unit=m³
